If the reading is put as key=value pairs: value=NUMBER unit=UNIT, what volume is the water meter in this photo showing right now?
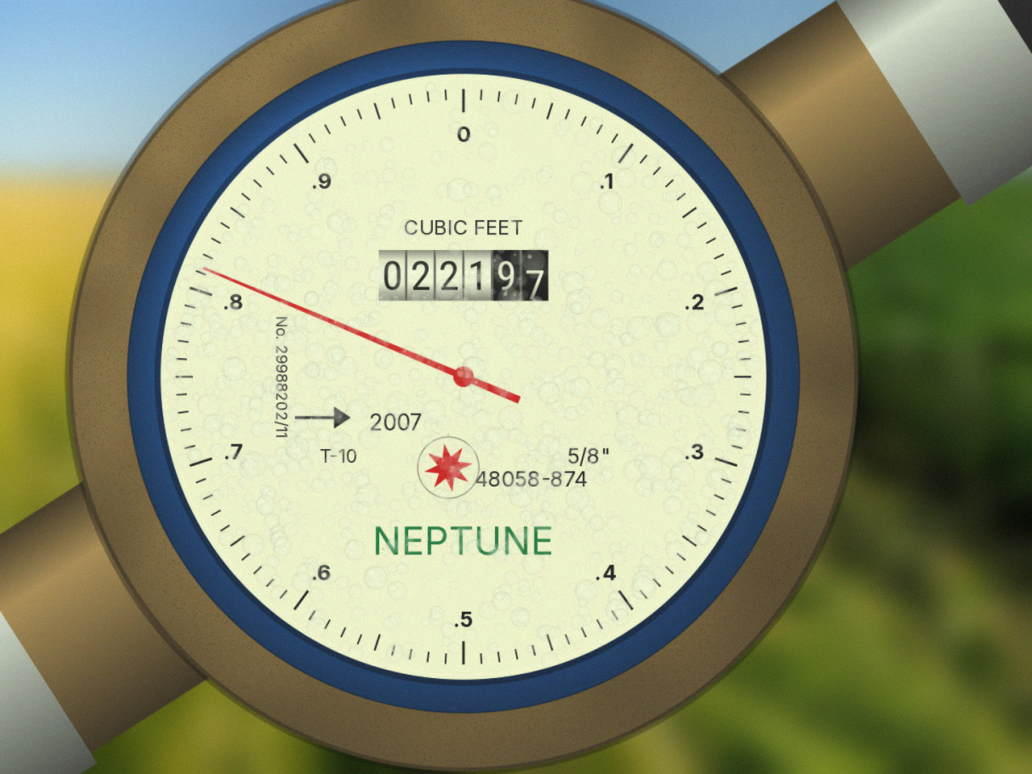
value=22196.81 unit=ft³
